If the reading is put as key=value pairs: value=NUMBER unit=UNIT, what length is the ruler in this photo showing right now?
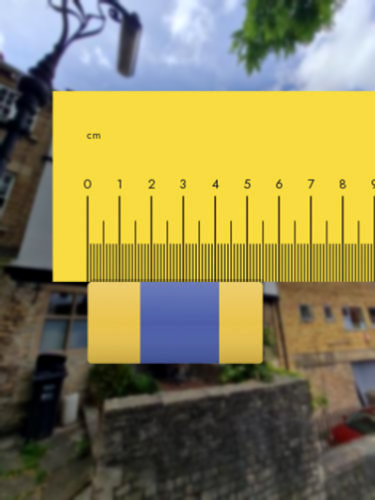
value=5.5 unit=cm
